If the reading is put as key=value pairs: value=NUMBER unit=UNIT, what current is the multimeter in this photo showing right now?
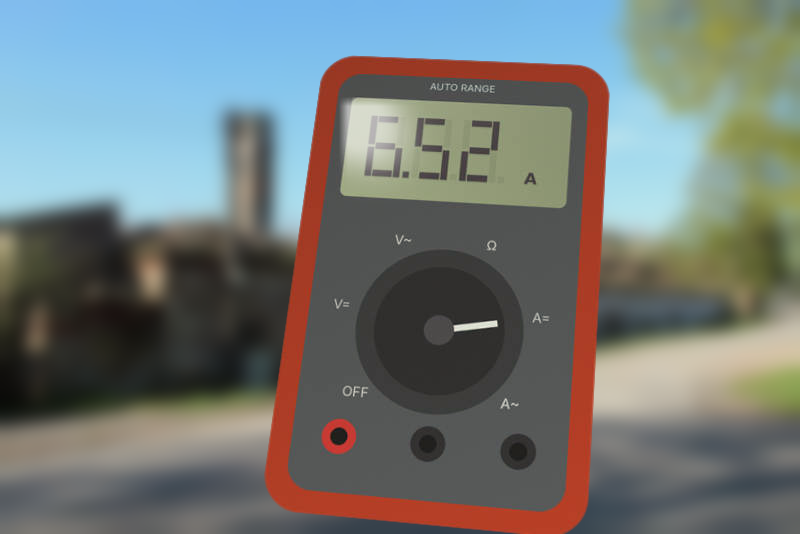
value=6.52 unit=A
